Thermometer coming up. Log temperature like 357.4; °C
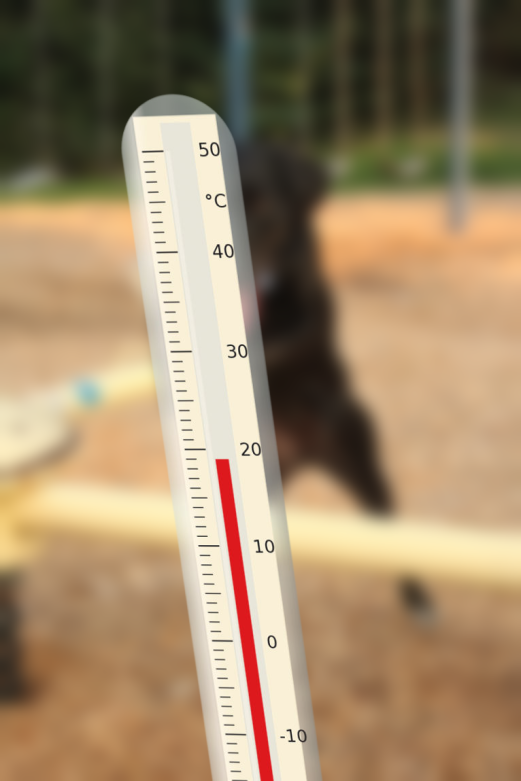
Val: 19; °C
